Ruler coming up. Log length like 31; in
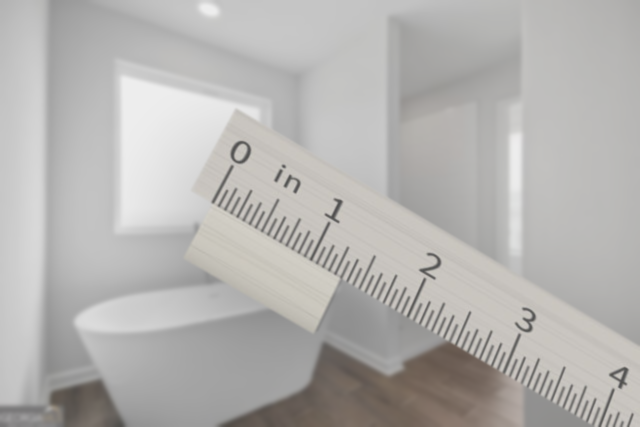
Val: 1.3125; in
